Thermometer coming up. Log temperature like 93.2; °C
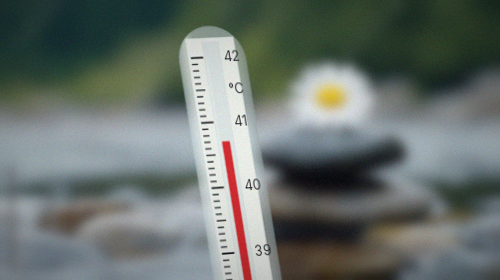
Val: 40.7; °C
